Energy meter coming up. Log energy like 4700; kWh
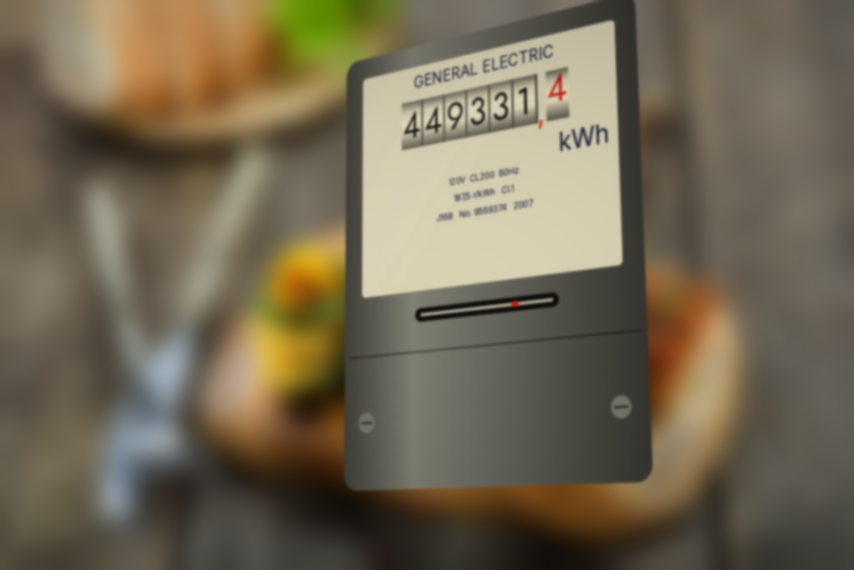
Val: 449331.4; kWh
